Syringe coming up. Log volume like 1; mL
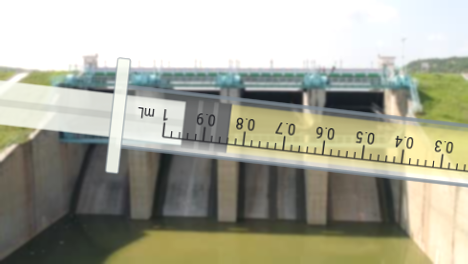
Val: 0.84; mL
